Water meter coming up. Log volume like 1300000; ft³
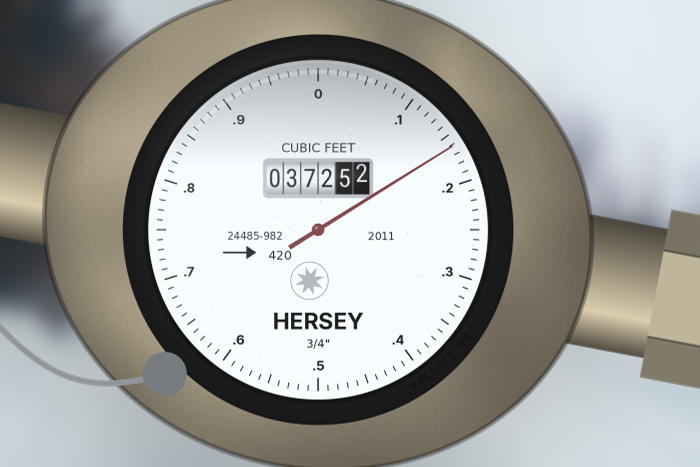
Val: 37252.16; ft³
